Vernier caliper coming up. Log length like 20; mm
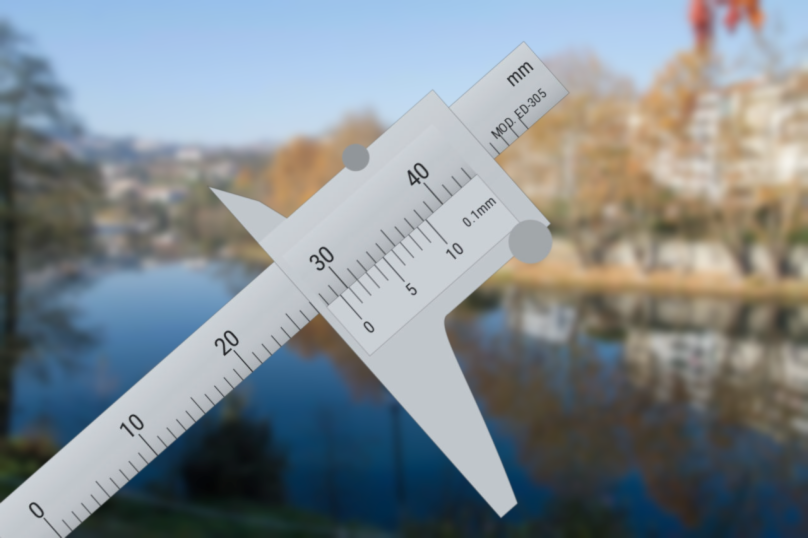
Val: 29.2; mm
